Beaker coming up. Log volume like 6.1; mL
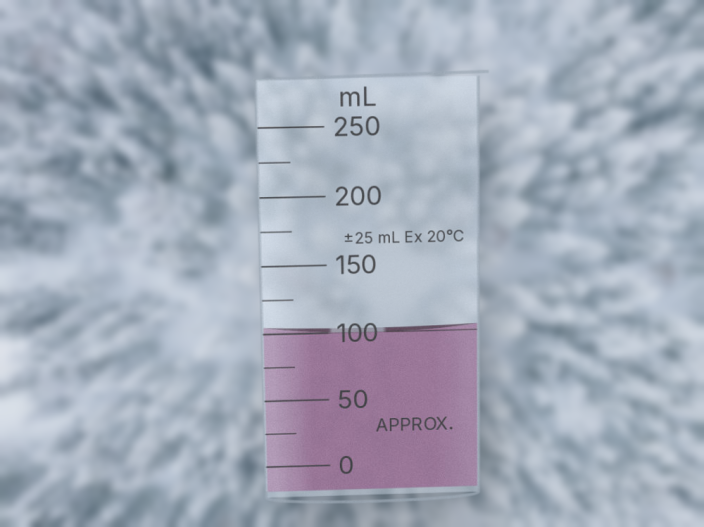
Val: 100; mL
